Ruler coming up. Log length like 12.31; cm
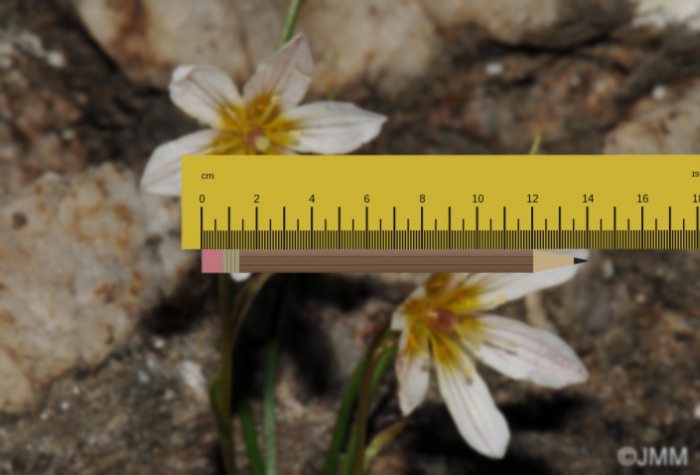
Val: 14; cm
